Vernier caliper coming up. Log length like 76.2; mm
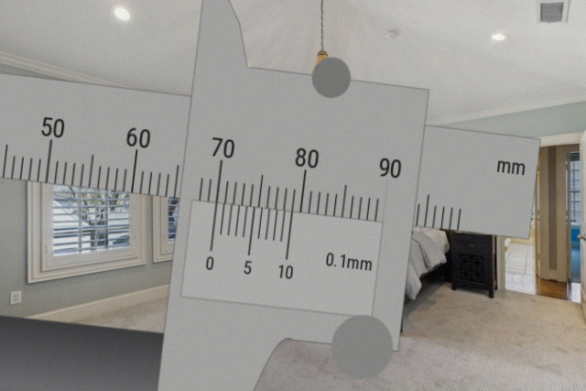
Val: 70.0; mm
